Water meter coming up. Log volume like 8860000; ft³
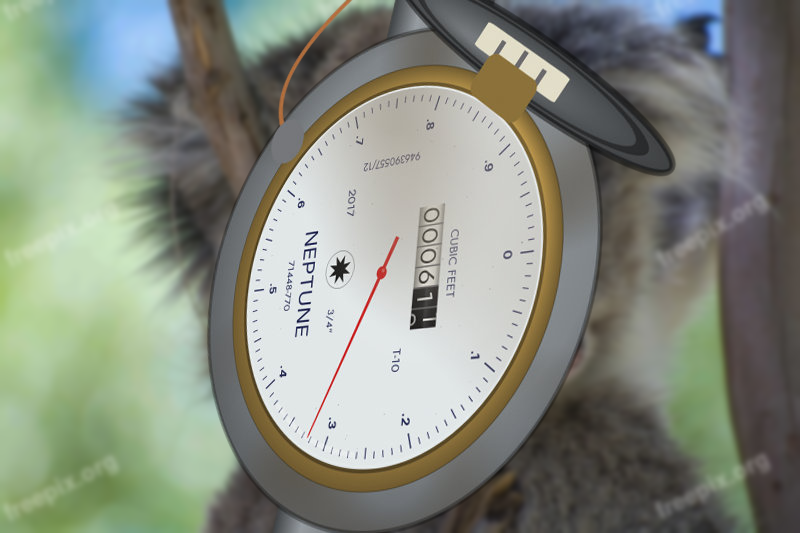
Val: 611.32; ft³
